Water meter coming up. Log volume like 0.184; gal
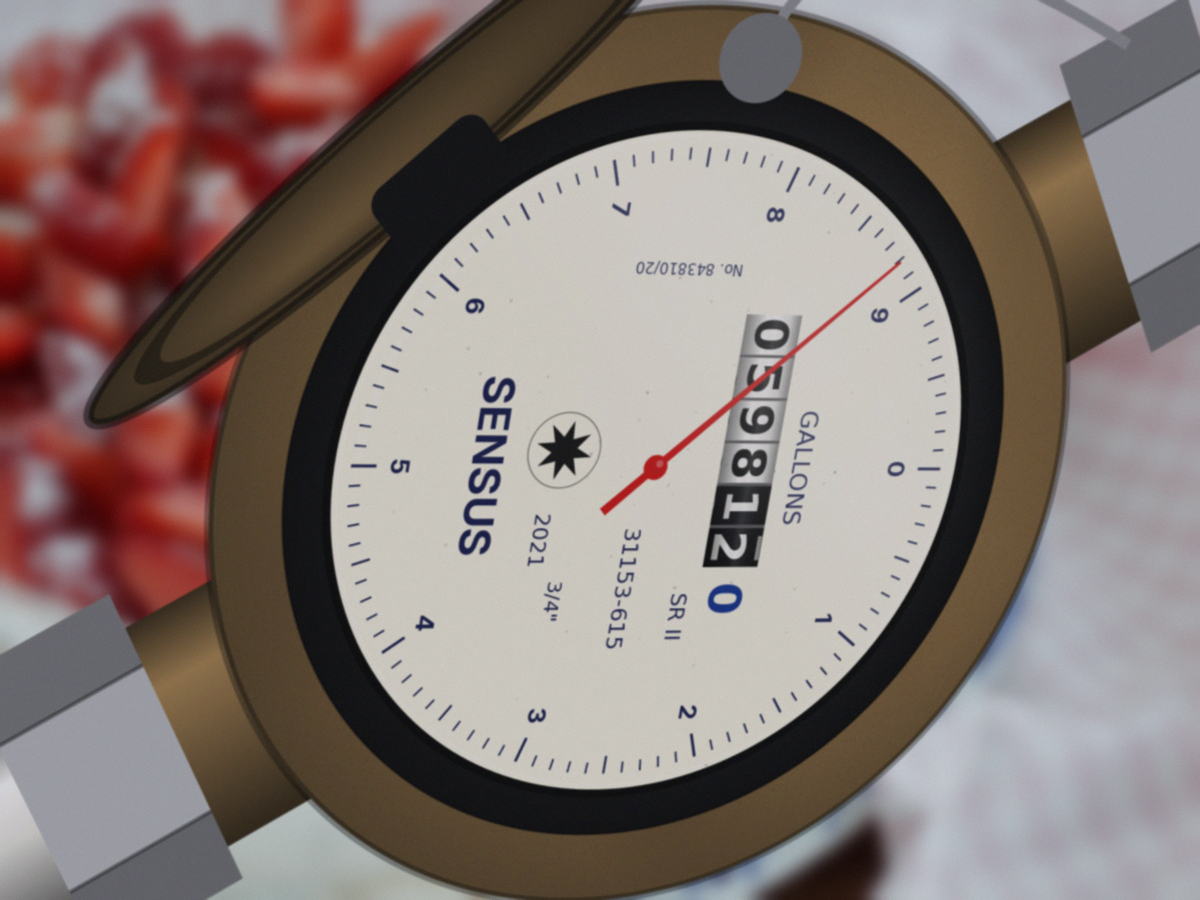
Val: 598118.8; gal
